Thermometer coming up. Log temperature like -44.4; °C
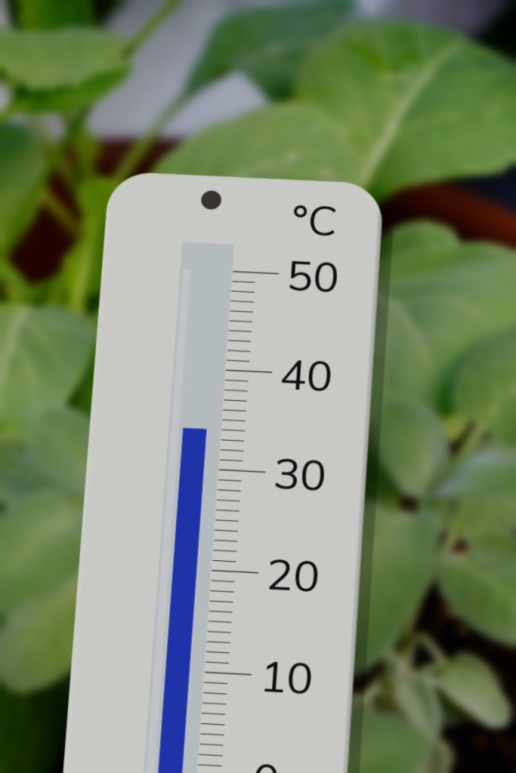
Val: 34; °C
